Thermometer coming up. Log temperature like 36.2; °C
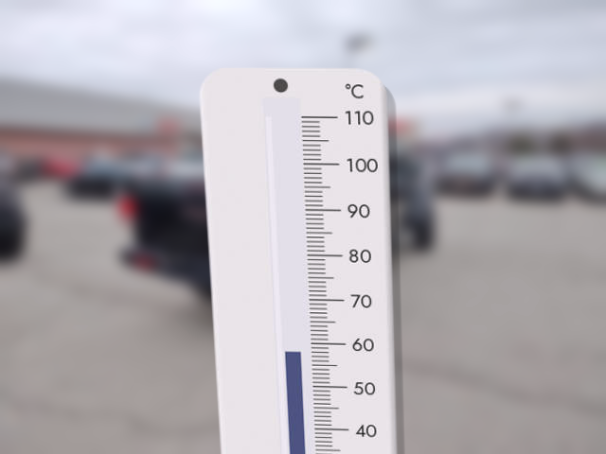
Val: 58; °C
